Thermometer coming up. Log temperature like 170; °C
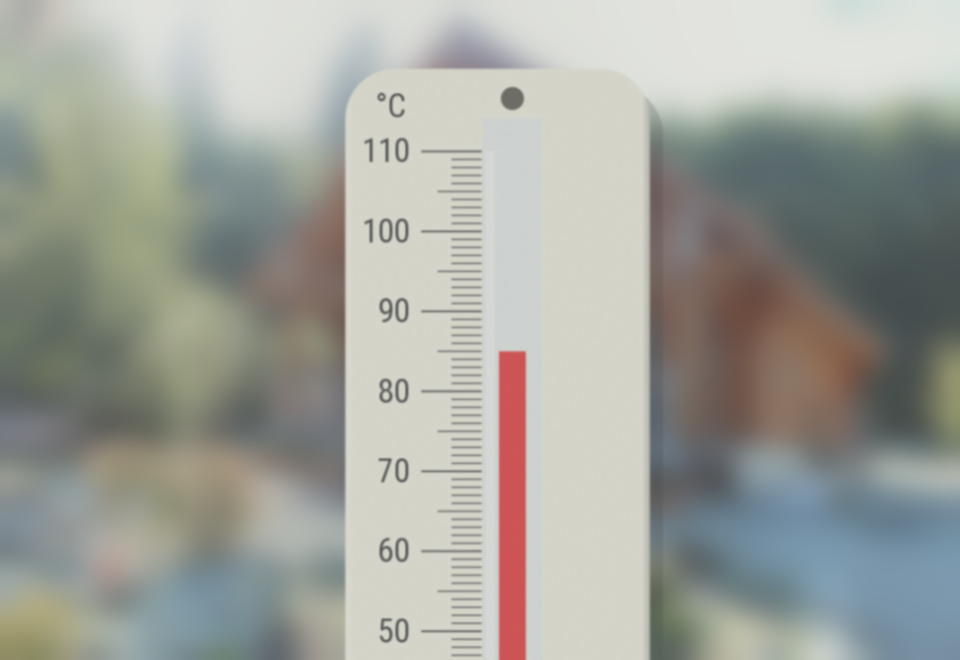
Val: 85; °C
